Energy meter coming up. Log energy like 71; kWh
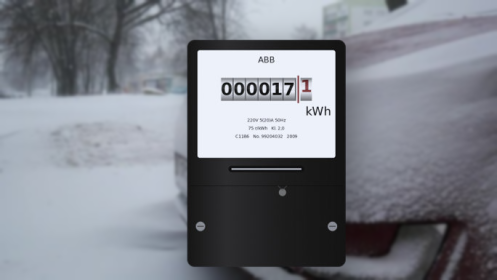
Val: 17.1; kWh
